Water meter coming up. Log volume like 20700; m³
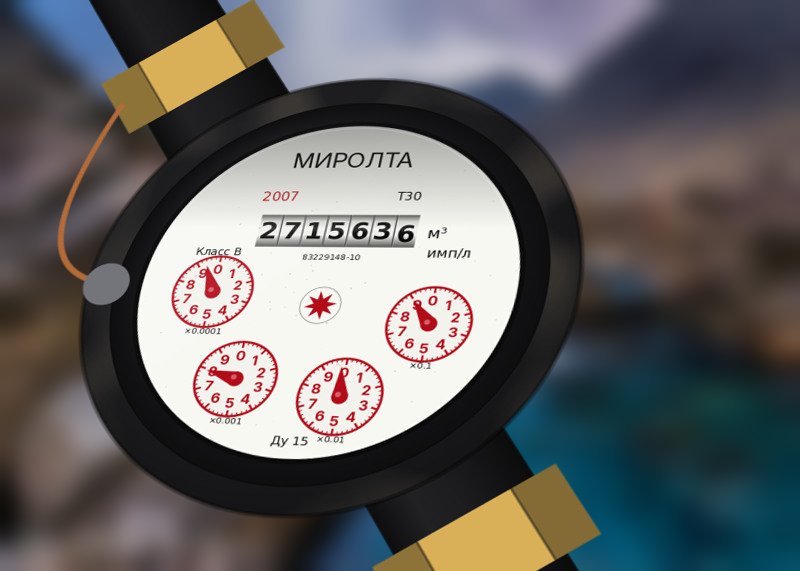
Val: 2715635.8979; m³
